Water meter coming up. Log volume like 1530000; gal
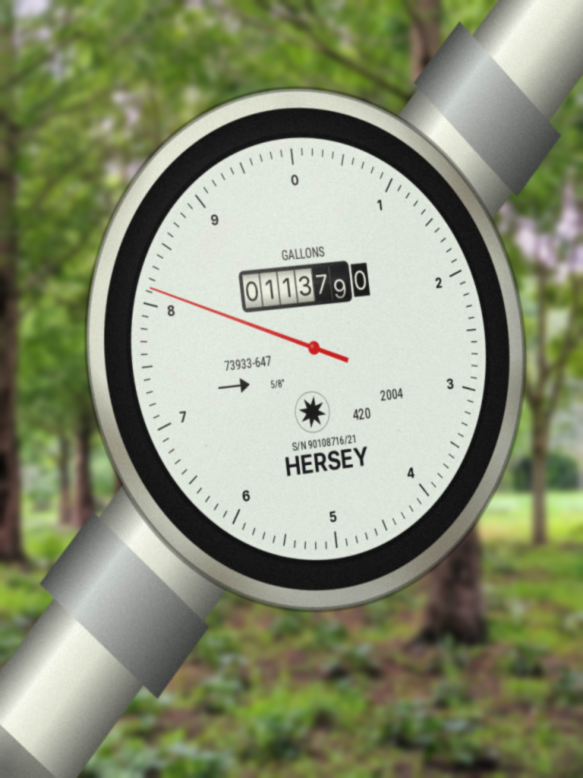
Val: 113788.1; gal
